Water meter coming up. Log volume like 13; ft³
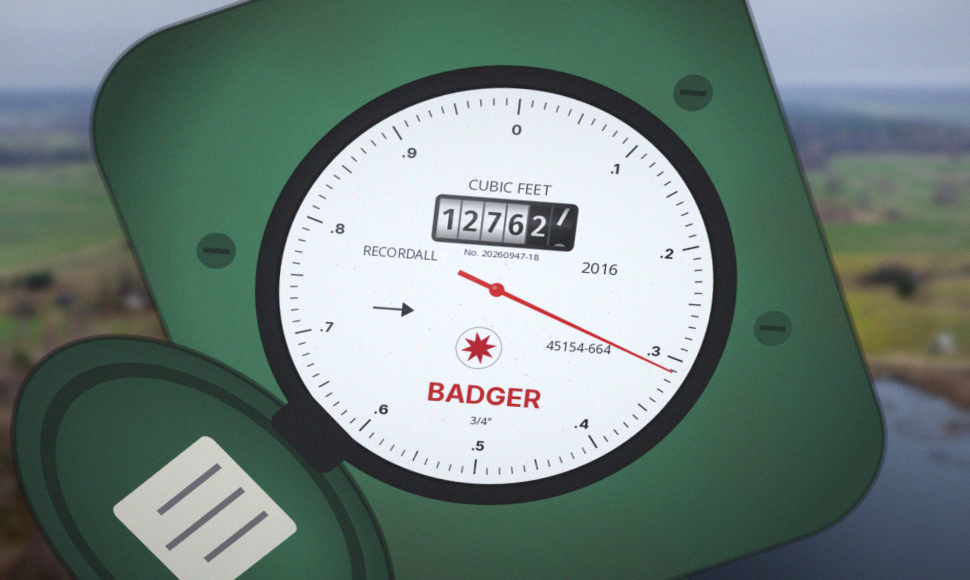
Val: 127627.31; ft³
